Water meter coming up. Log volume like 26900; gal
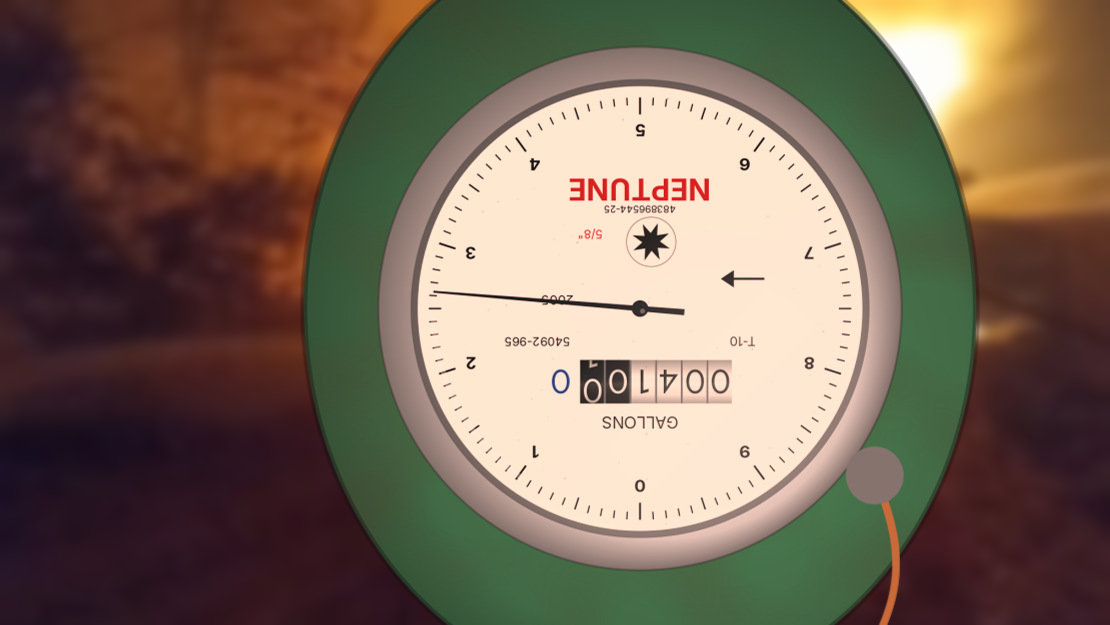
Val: 41002.6; gal
